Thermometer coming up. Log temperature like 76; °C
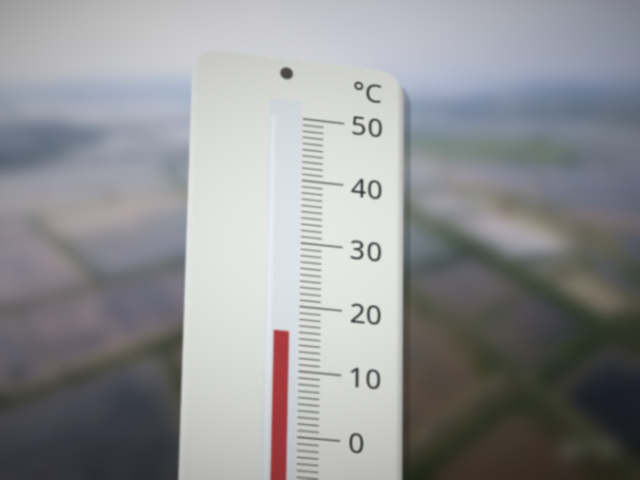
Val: 16; °C
